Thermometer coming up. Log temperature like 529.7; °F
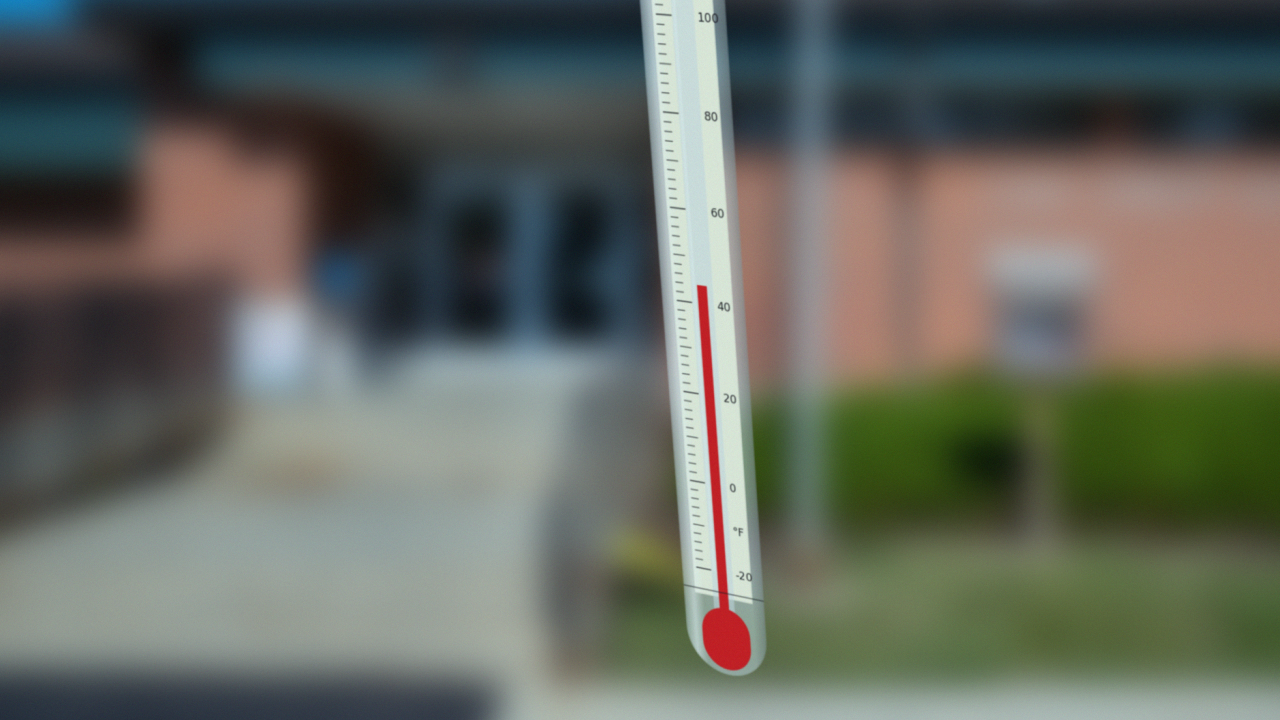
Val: 44; °F
